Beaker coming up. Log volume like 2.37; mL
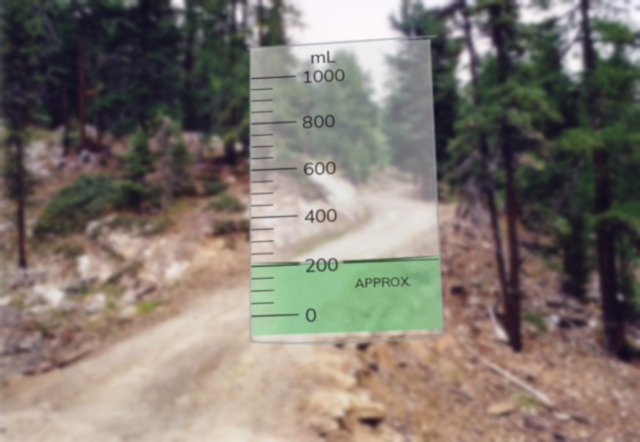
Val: 200; mL
